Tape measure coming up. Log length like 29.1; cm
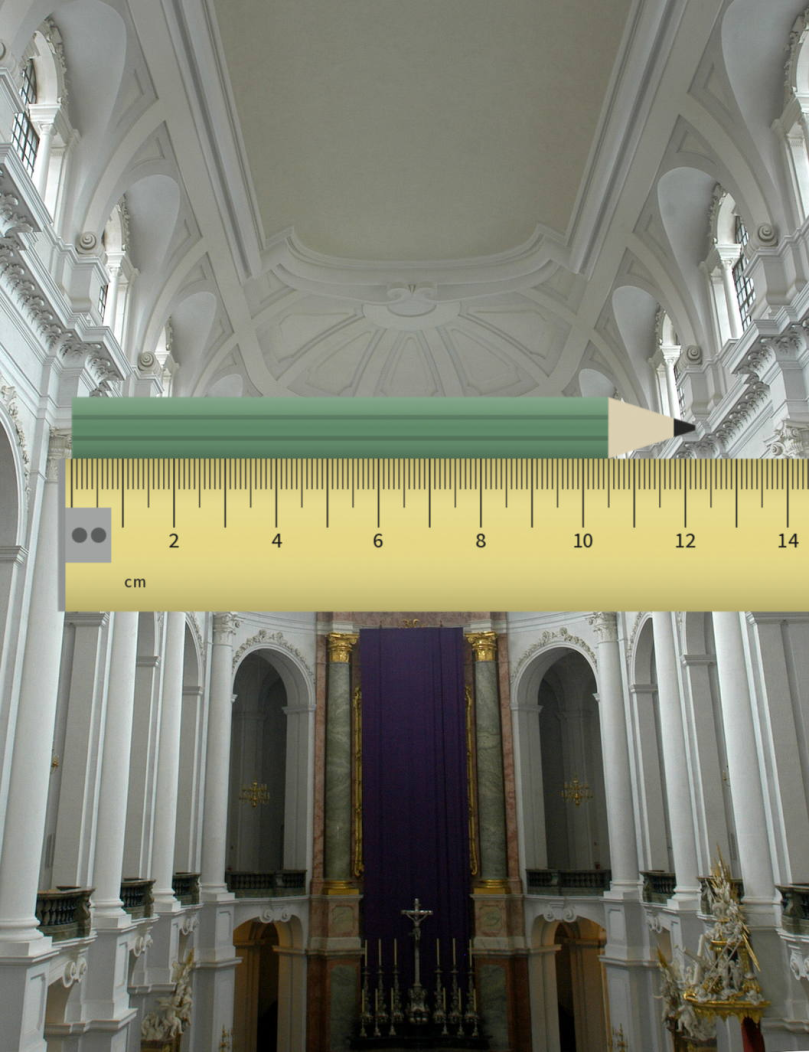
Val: 12.2; cm
